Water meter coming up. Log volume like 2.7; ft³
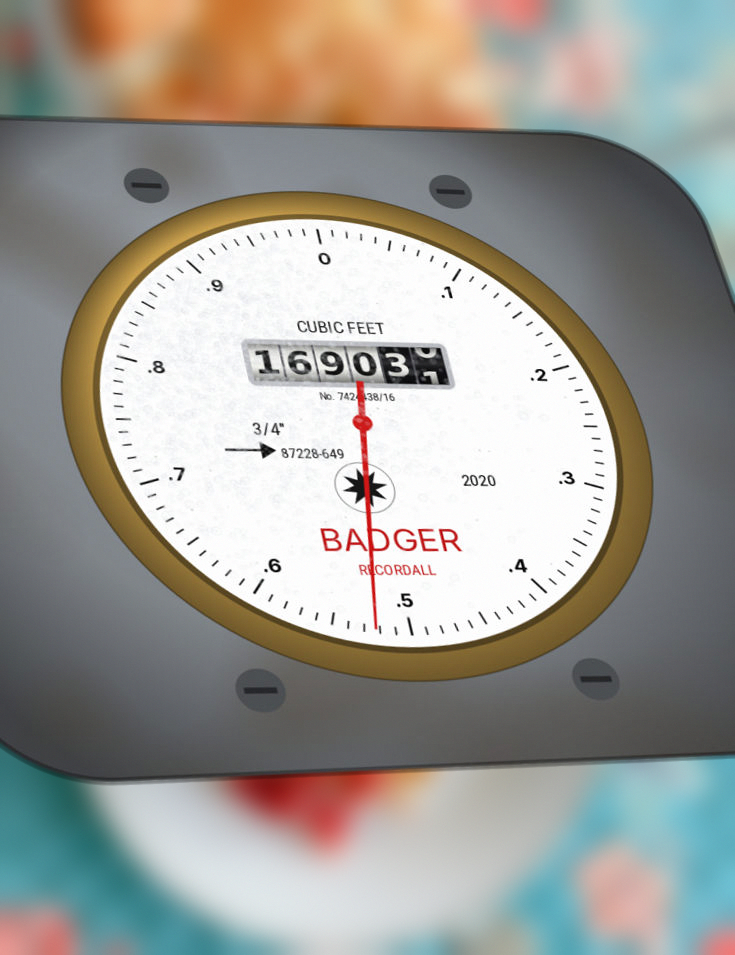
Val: 169030.52; ft³
